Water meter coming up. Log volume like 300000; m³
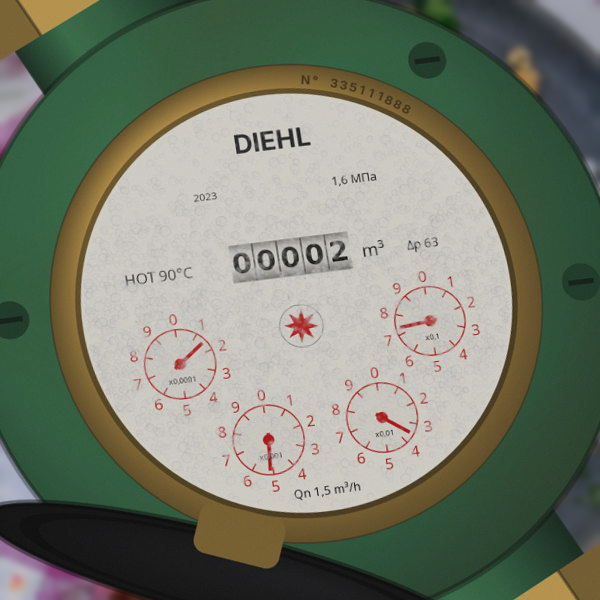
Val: 2.7351; m³
